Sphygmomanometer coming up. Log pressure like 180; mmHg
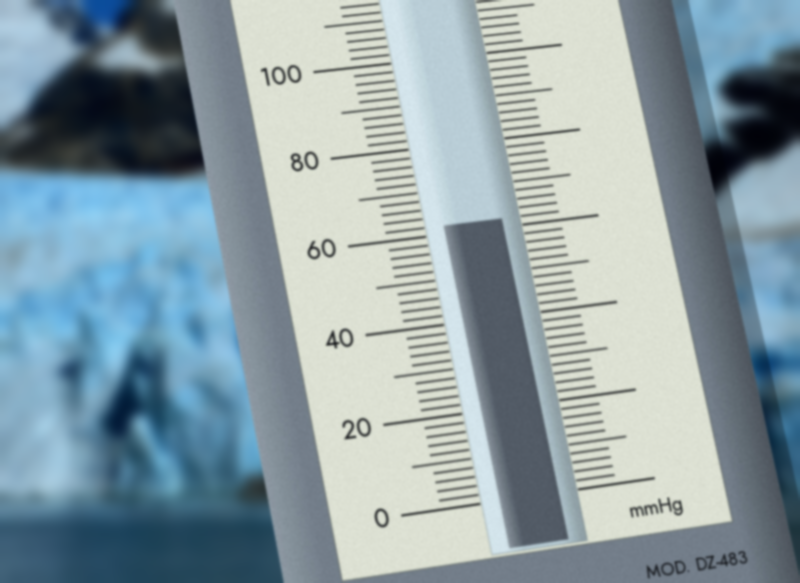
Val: 62; mmHg
